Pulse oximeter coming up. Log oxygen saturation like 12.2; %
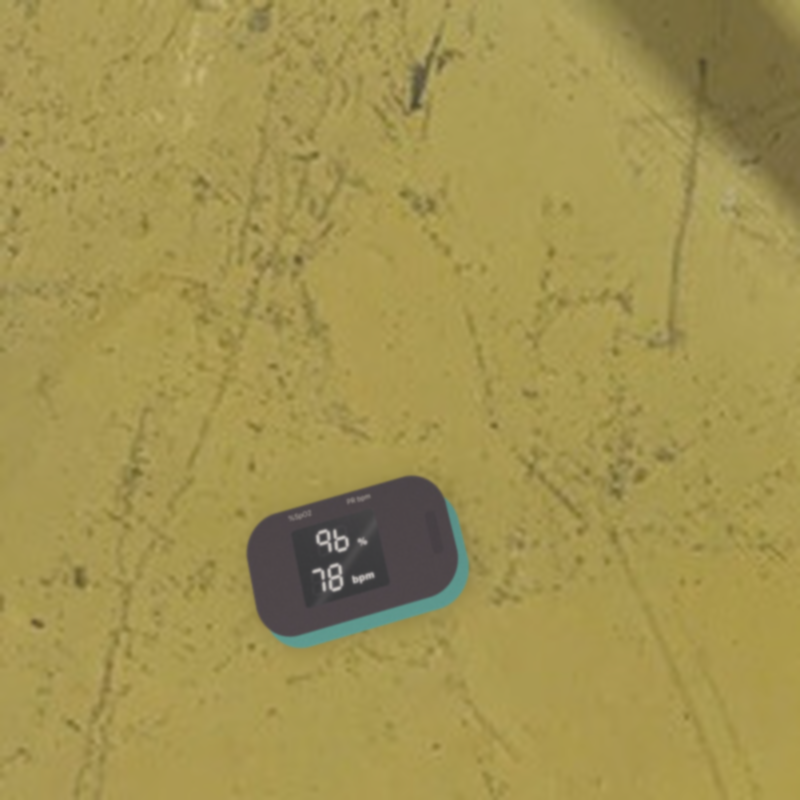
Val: 96; %
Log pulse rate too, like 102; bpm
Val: 78; bpm
